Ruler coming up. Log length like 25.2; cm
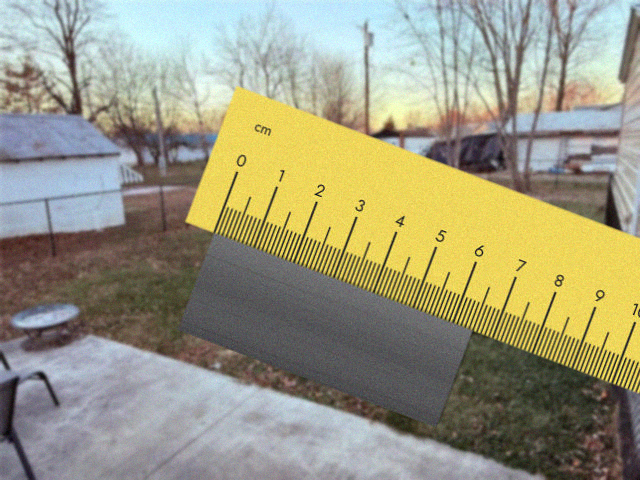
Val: 6.5; cm
